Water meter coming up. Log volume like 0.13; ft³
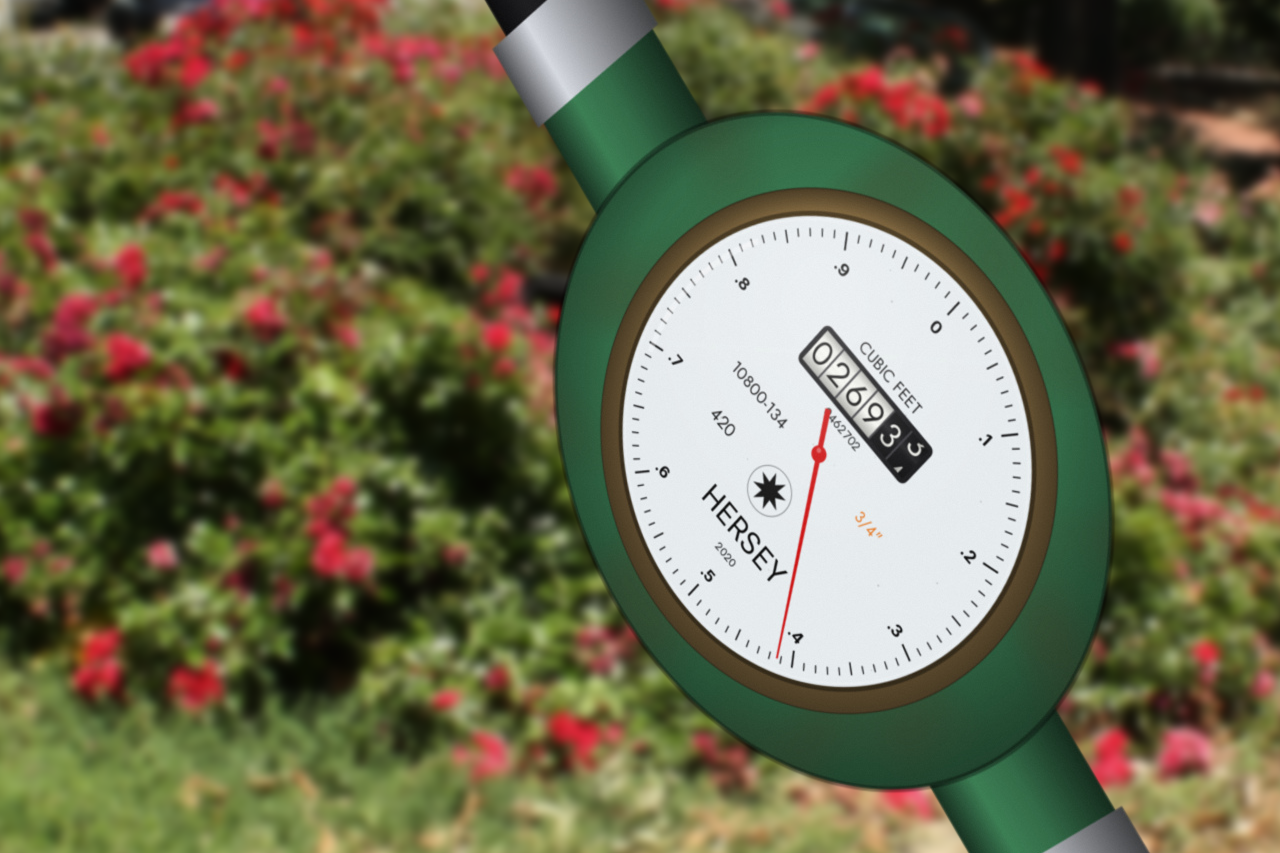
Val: 26933.41; ft³
